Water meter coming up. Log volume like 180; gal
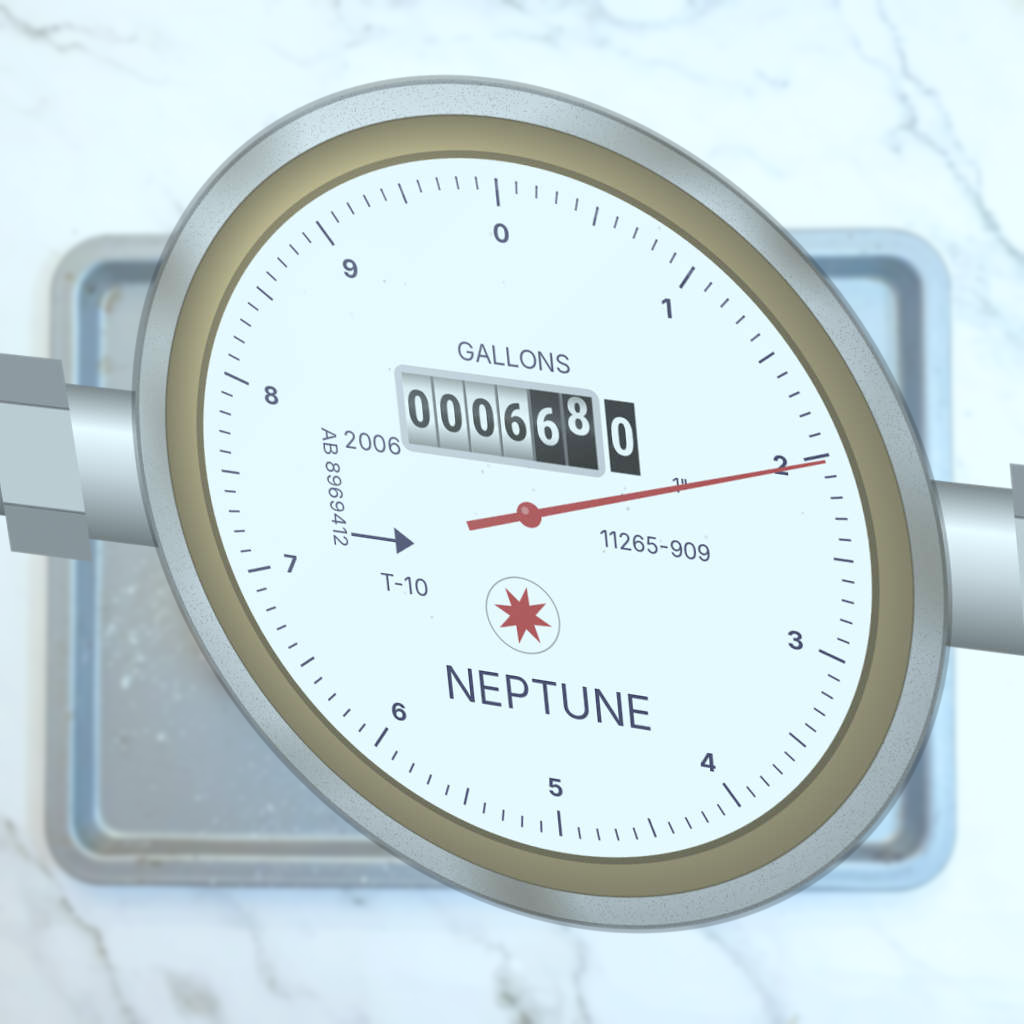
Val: 6682.0; gal
